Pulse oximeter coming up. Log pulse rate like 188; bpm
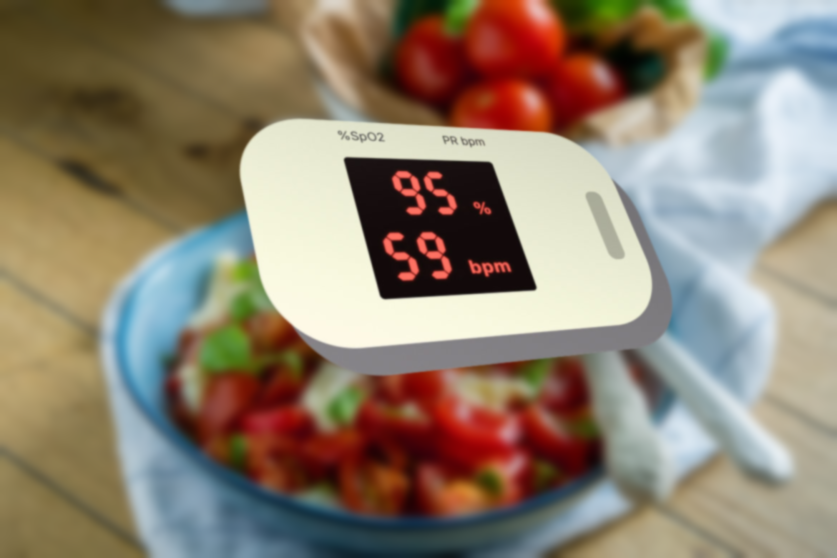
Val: 59; bpm
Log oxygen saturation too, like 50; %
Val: 95; %
